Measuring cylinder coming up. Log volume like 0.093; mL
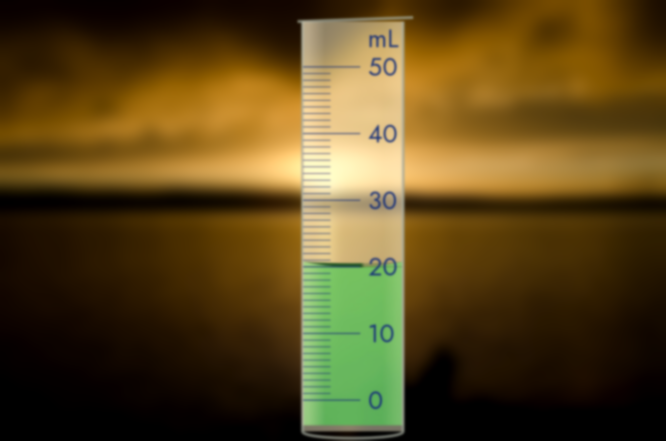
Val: 20; mL
